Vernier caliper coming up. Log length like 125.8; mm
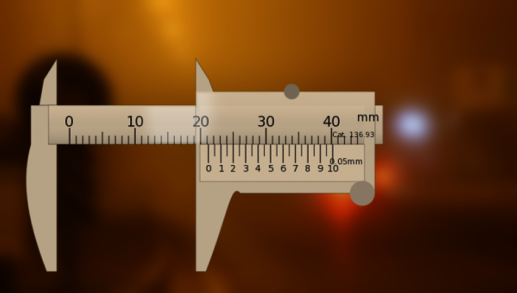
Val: 21.2; mm
